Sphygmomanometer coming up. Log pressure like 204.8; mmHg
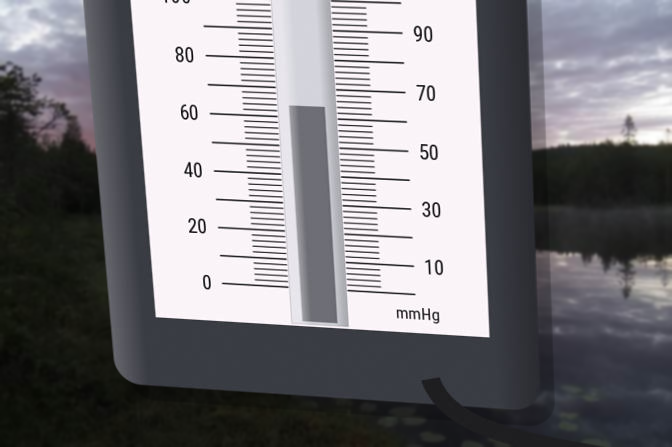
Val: 64; mmHg
